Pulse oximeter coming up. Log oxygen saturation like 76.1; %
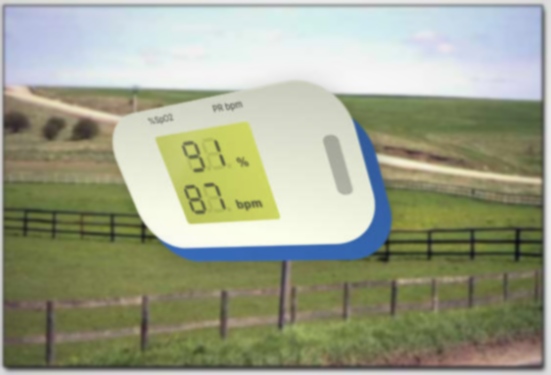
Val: 91; %
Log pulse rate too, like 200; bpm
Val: 87; bpm
